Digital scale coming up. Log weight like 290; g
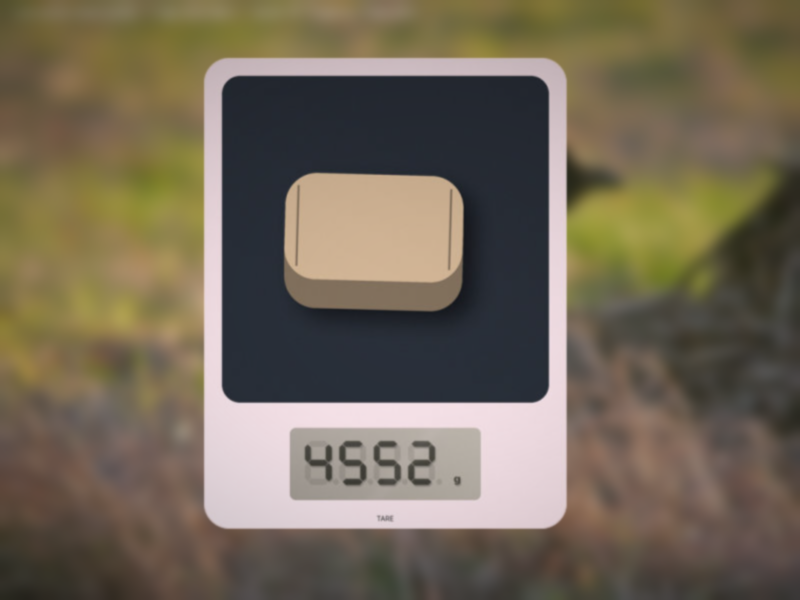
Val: 4552; g
